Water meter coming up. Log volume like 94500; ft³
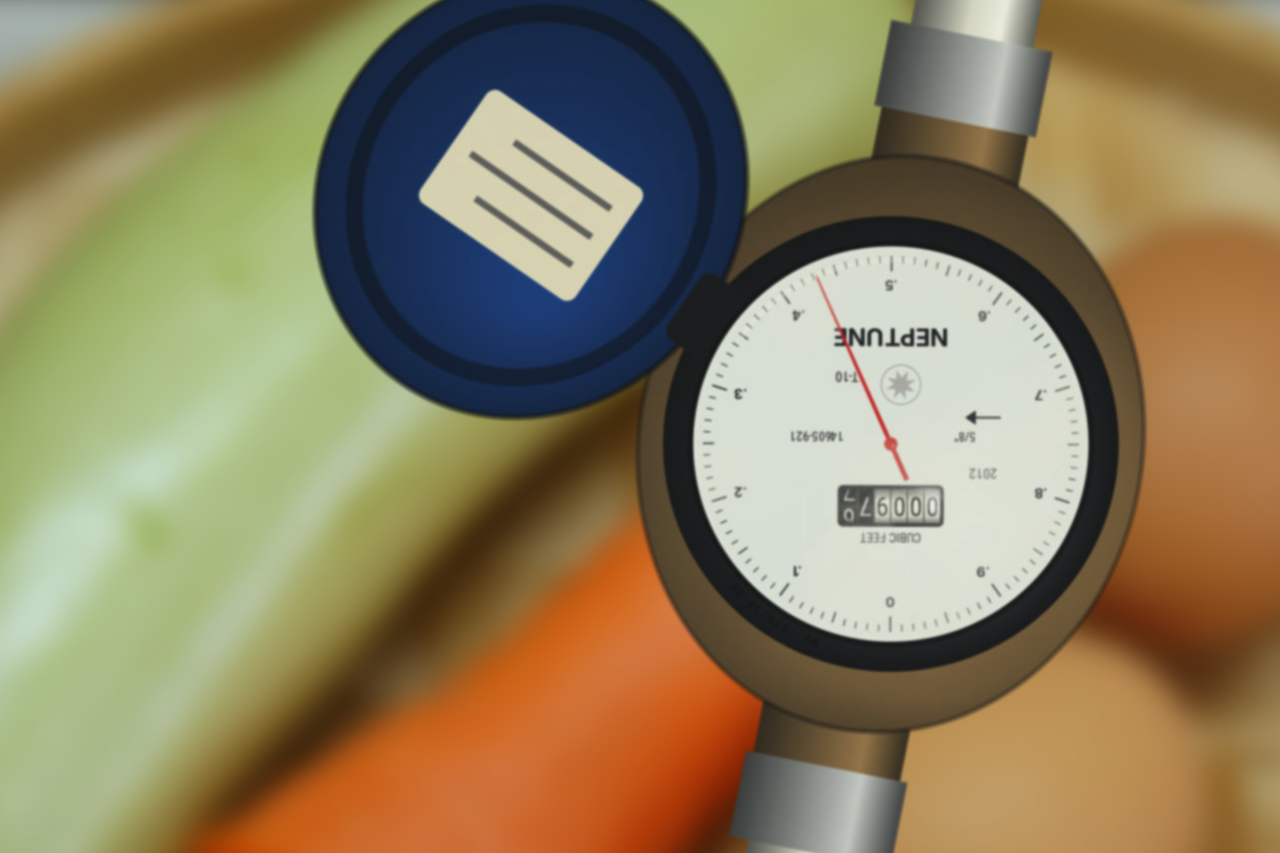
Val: 976.43; ft³
